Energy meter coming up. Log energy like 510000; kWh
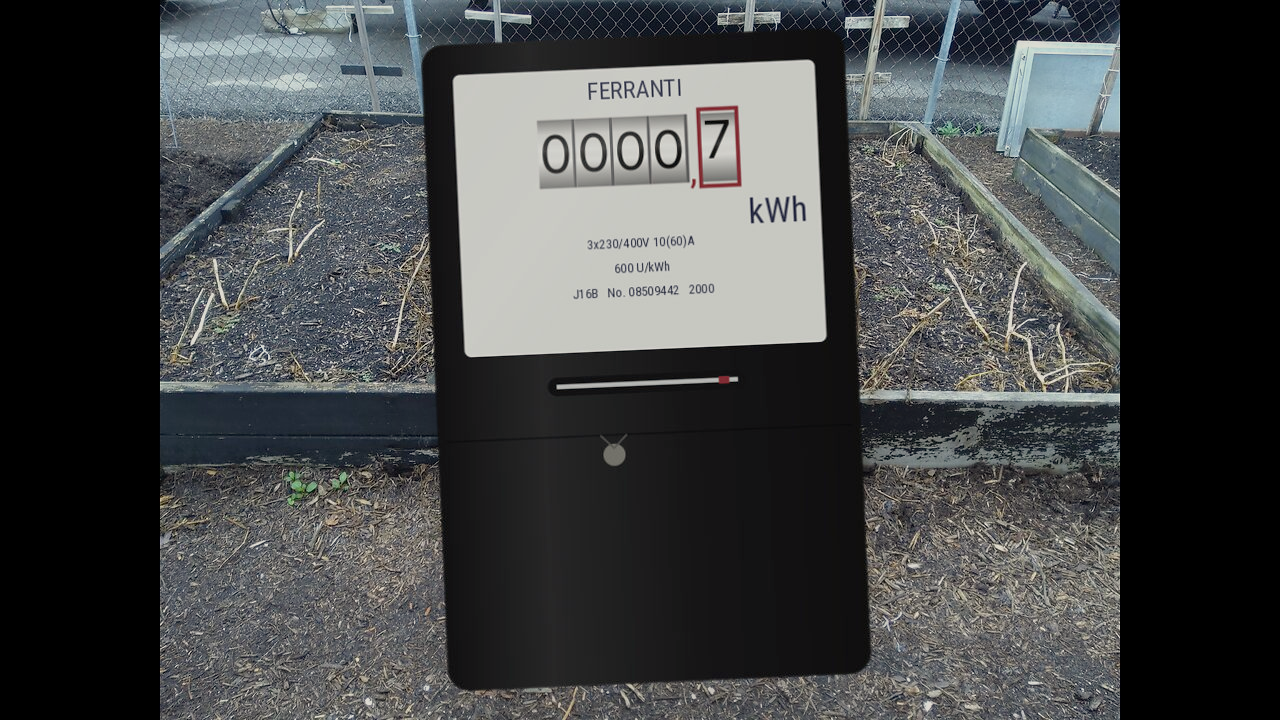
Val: 0.7; kWh
